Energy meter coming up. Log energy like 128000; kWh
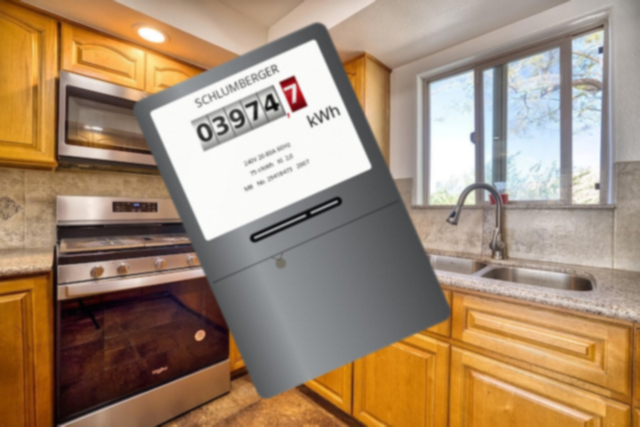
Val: 3974.7; kWh
